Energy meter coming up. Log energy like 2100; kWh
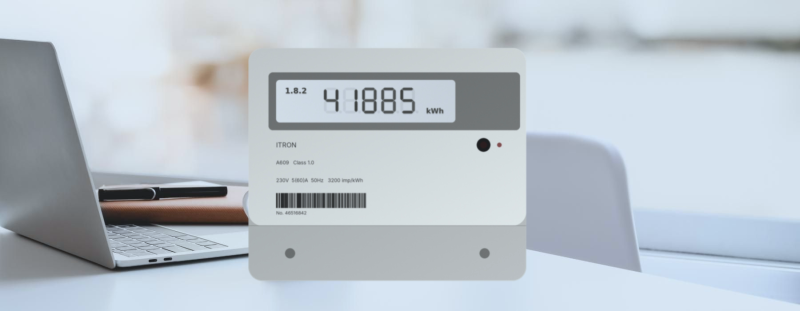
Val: 41885; kWh
